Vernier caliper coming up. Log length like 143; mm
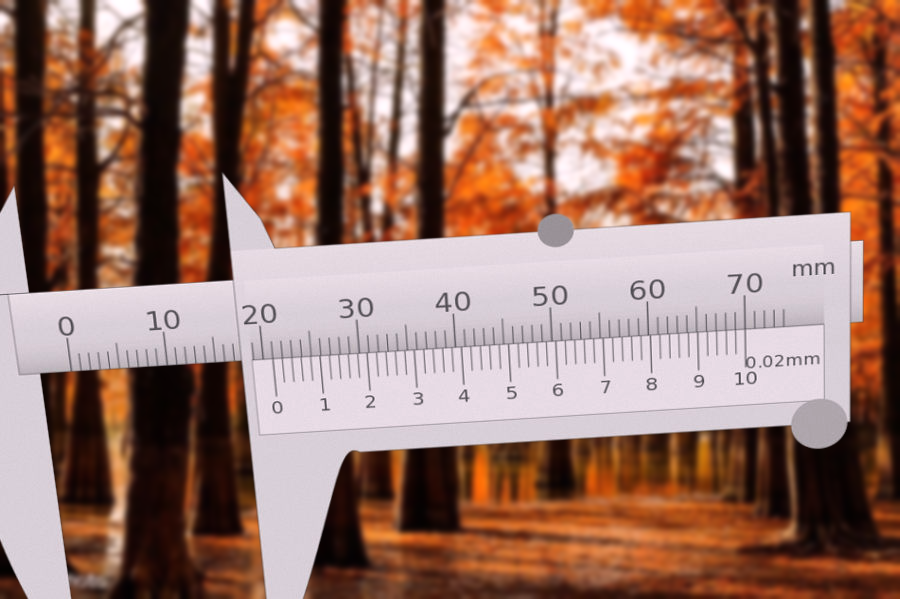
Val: 21.0; mm
